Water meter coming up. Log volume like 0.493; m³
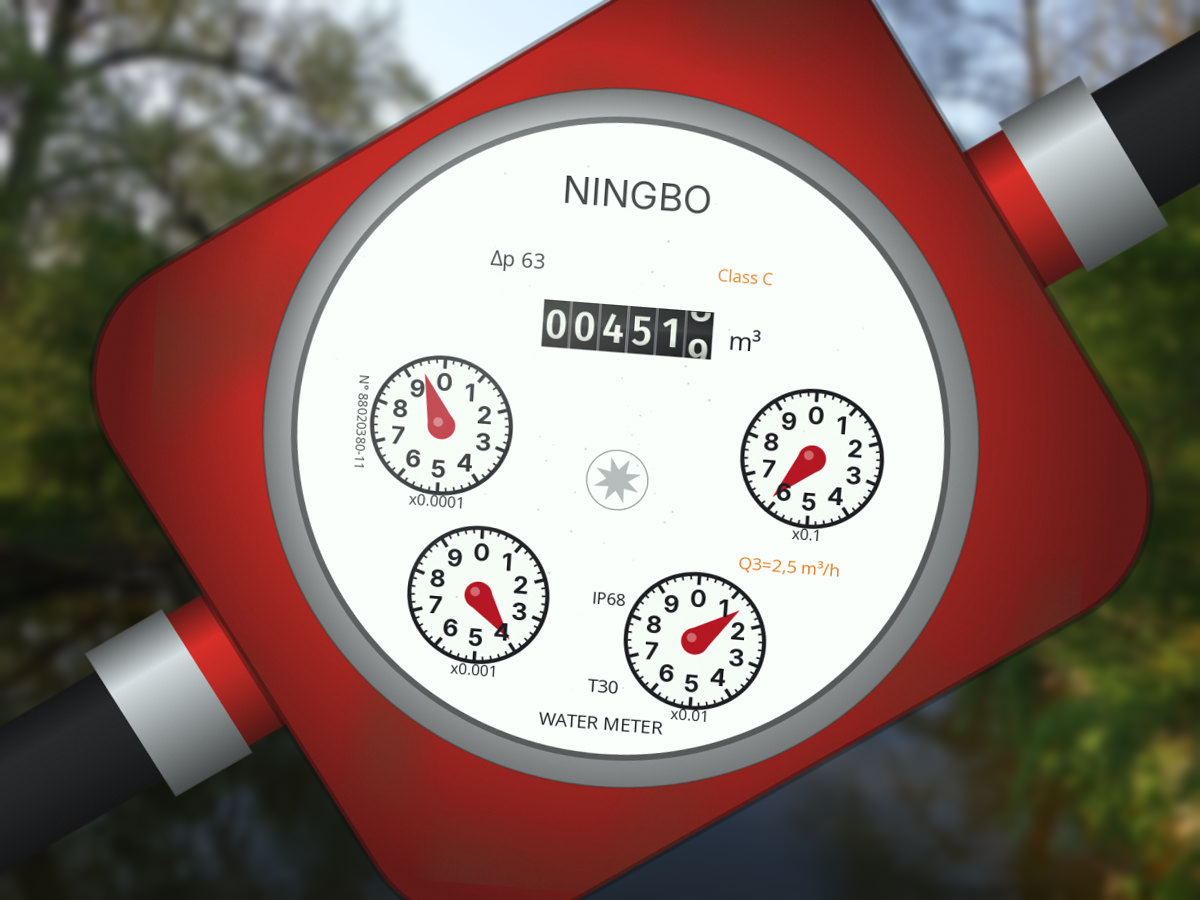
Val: 4518.6139; m³
